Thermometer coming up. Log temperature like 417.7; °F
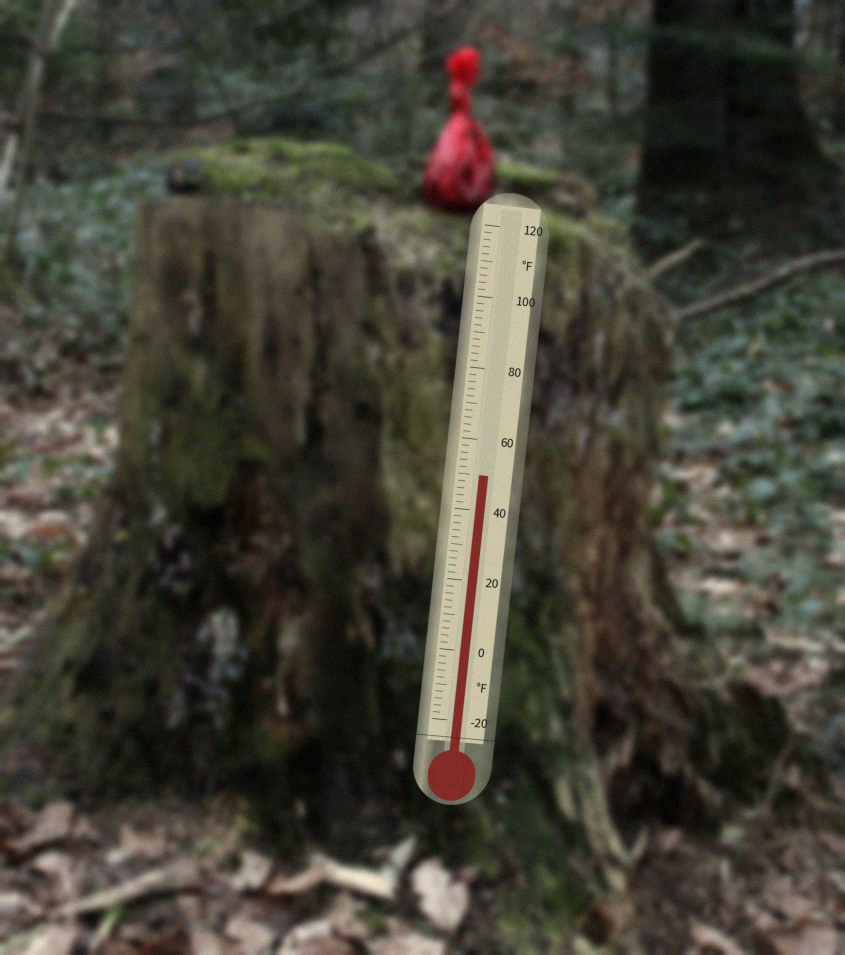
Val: 50; °F
